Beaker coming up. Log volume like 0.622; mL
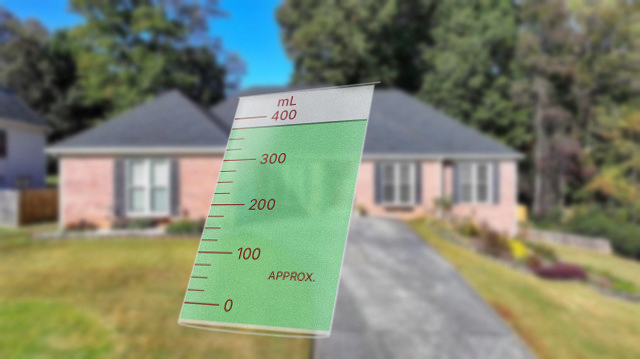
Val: 375; mL
